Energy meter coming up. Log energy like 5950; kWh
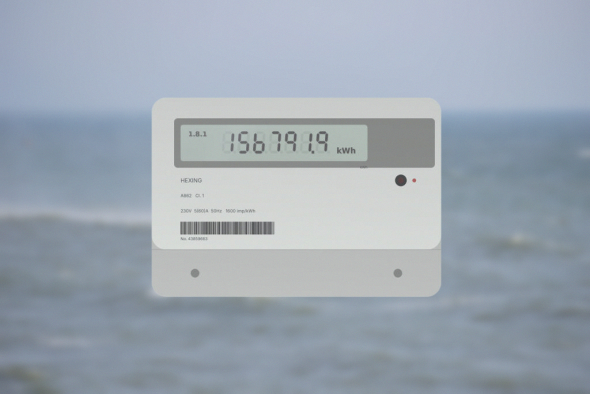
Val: 156791.9; kWh
